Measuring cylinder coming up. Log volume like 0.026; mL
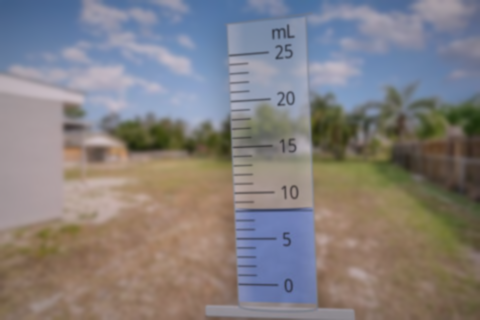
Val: 8; mL
